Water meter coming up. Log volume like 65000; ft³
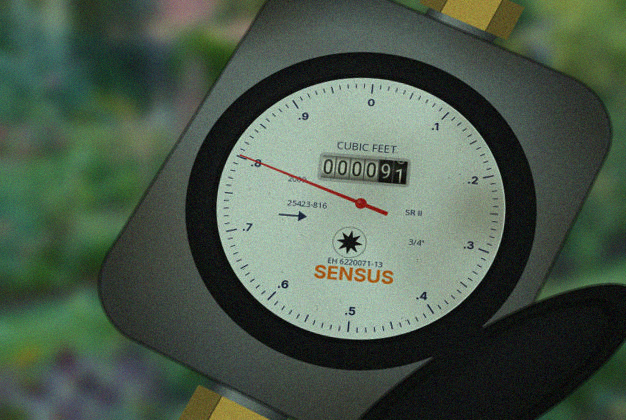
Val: 90.80; ft³
